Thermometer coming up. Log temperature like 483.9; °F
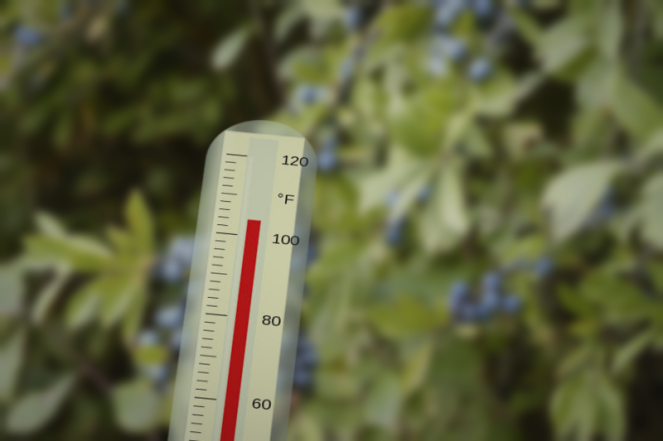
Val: 104; °F
